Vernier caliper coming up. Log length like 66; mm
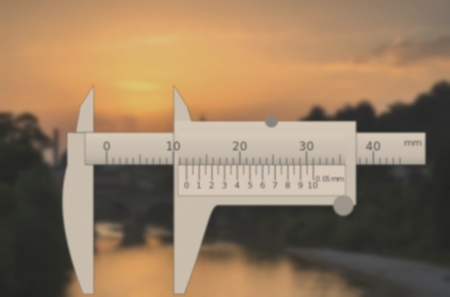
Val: 12.0; mm
